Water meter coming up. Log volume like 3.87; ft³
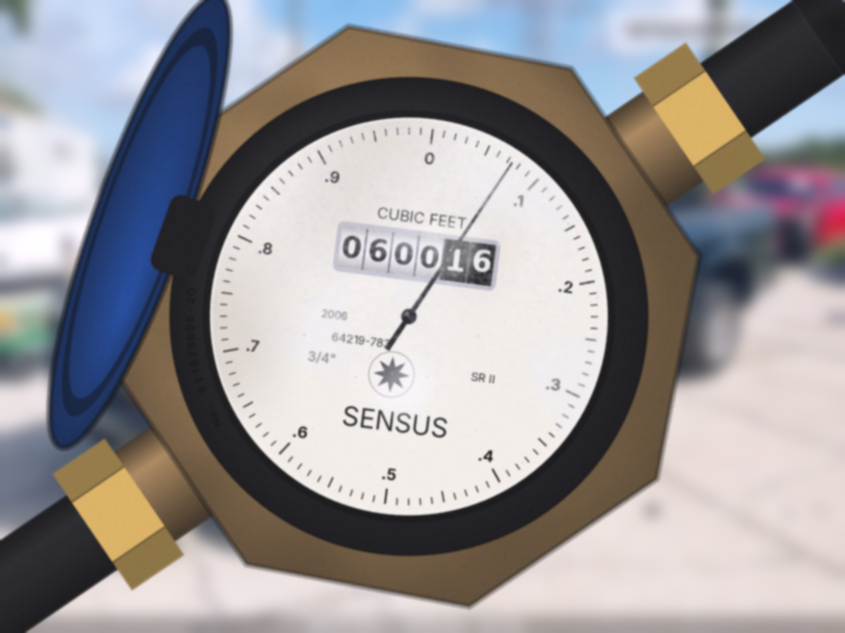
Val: 60016.07; ft³
